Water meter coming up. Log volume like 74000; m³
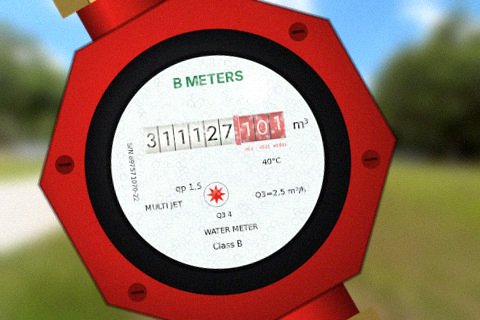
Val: 311127.101; m³
